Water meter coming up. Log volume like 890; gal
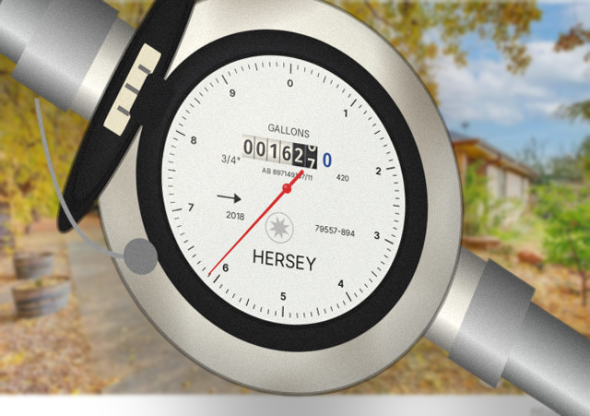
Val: 16266.1; gal
